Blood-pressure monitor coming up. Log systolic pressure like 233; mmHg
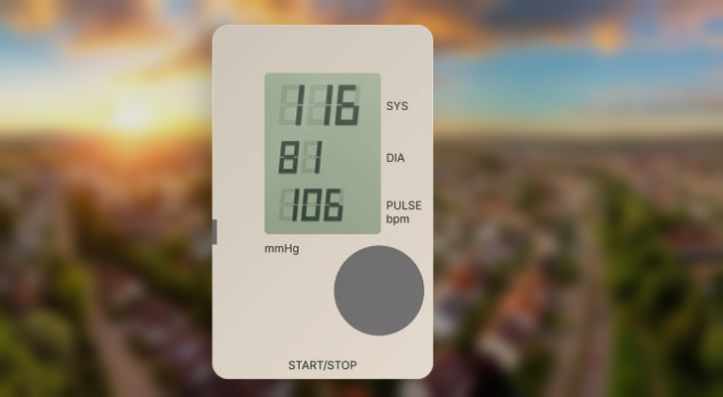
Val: 116; mmHg
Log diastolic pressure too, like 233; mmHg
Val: 81; mmHg
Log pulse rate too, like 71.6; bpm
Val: 106; bpm
